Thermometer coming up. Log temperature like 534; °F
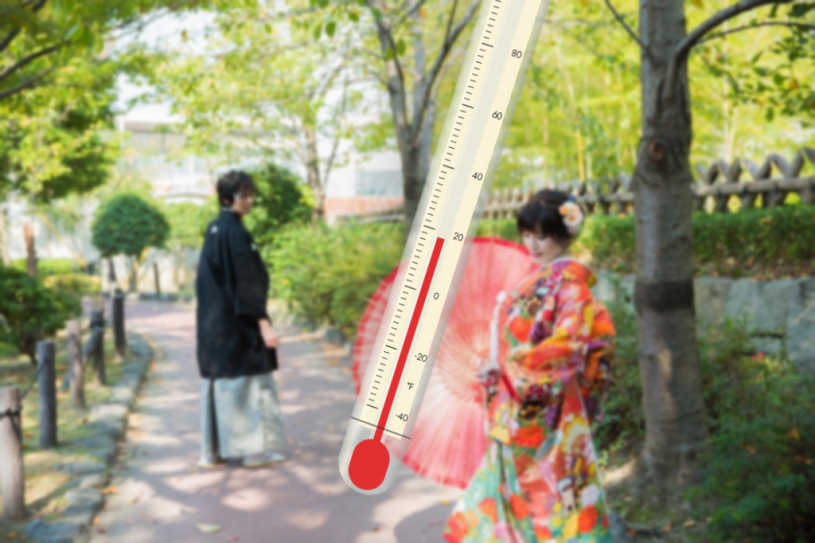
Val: 18; °F
